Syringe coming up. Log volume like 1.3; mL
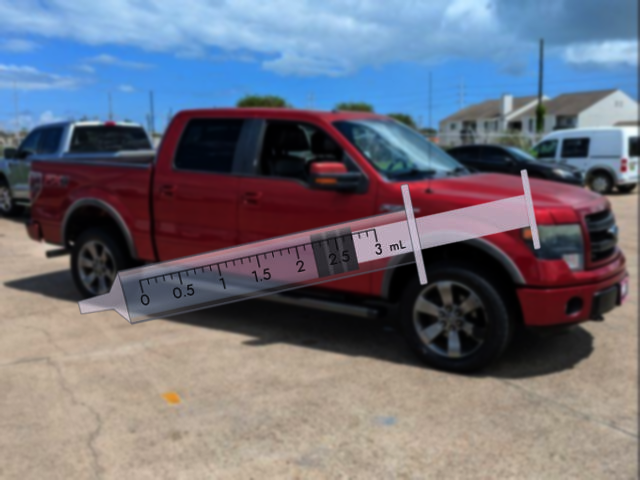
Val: 2.2; mL
